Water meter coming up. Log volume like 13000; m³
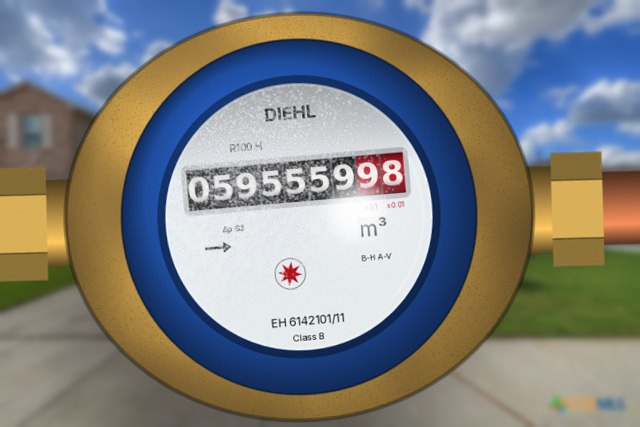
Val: 595559.98; m³
